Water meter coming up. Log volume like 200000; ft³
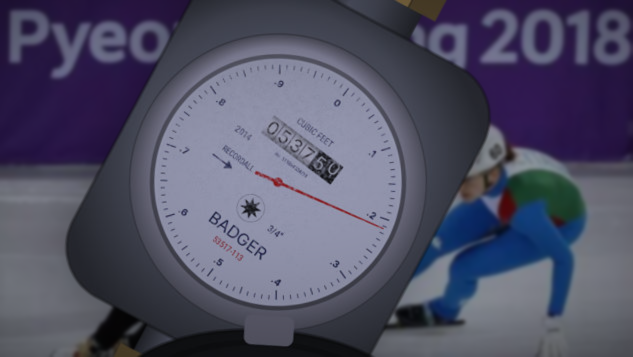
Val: 53750.21; ft³
